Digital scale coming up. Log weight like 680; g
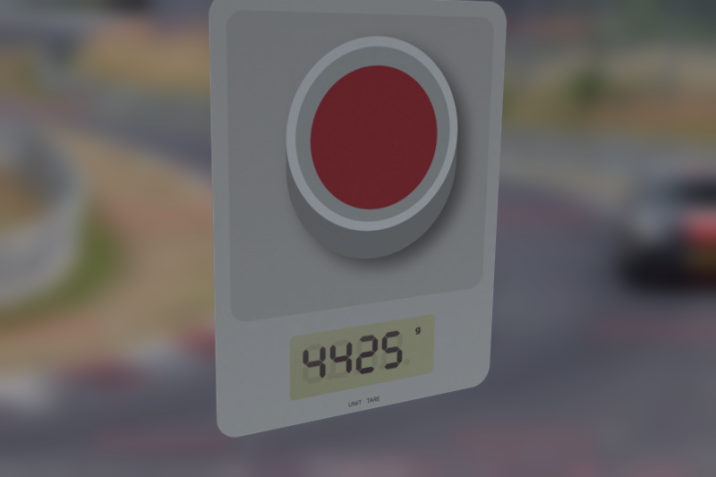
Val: 4425; g
